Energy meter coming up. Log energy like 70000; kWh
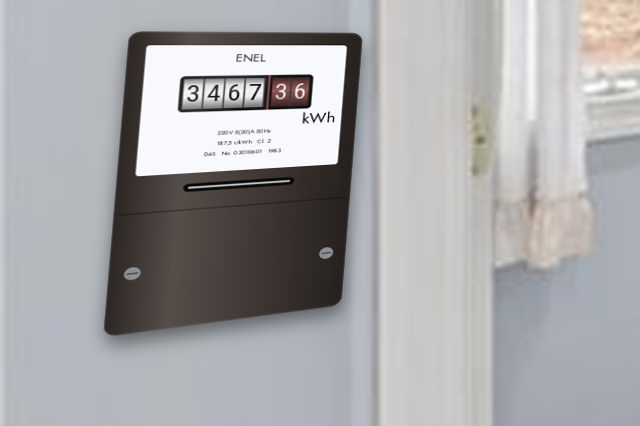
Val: 3467.36; kWh
